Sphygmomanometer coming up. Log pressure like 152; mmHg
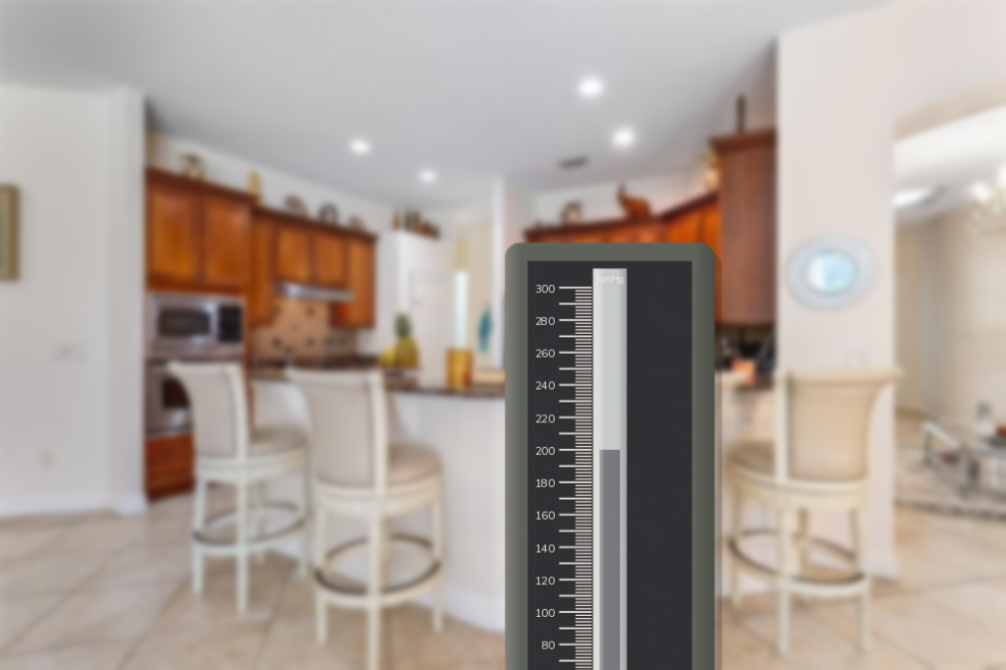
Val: 200; mmHg
